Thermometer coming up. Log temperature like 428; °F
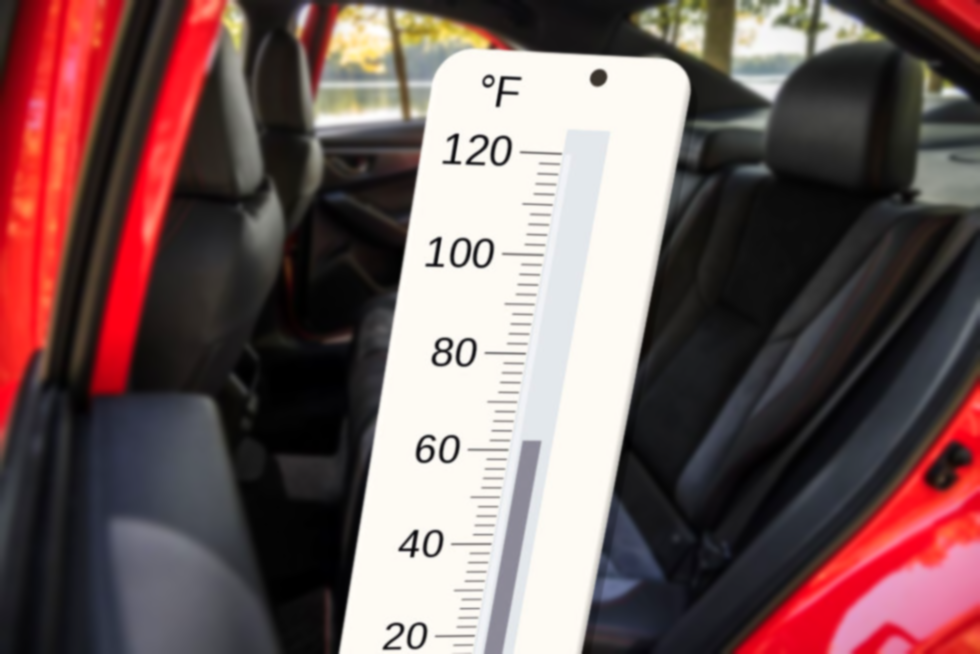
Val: 62; °F
